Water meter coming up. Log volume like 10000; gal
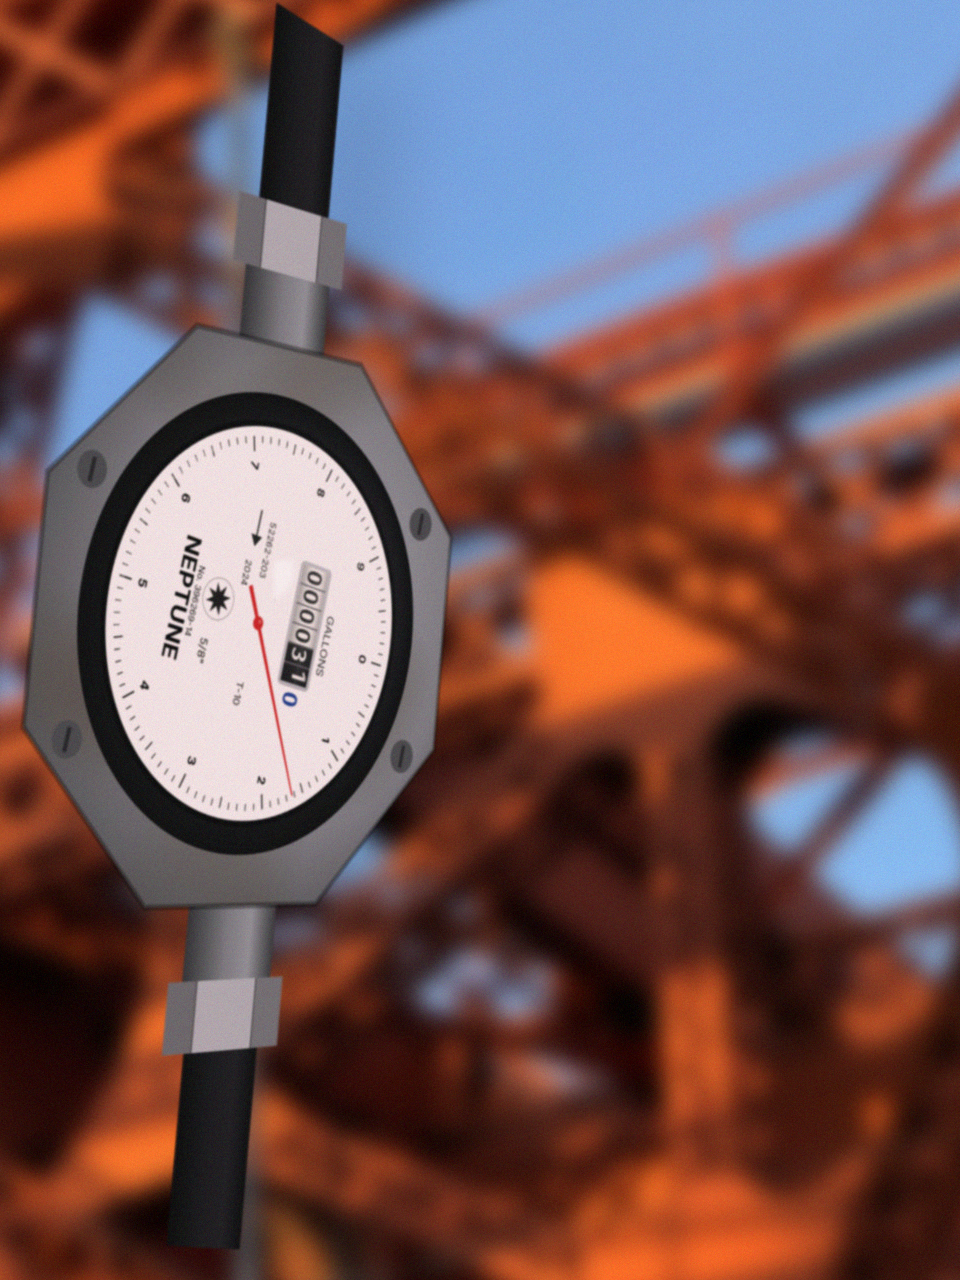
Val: 311.6; gal
